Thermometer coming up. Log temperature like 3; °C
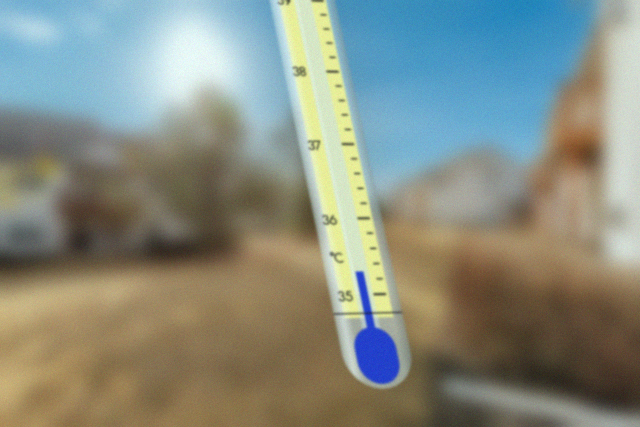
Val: 35.3; °C
